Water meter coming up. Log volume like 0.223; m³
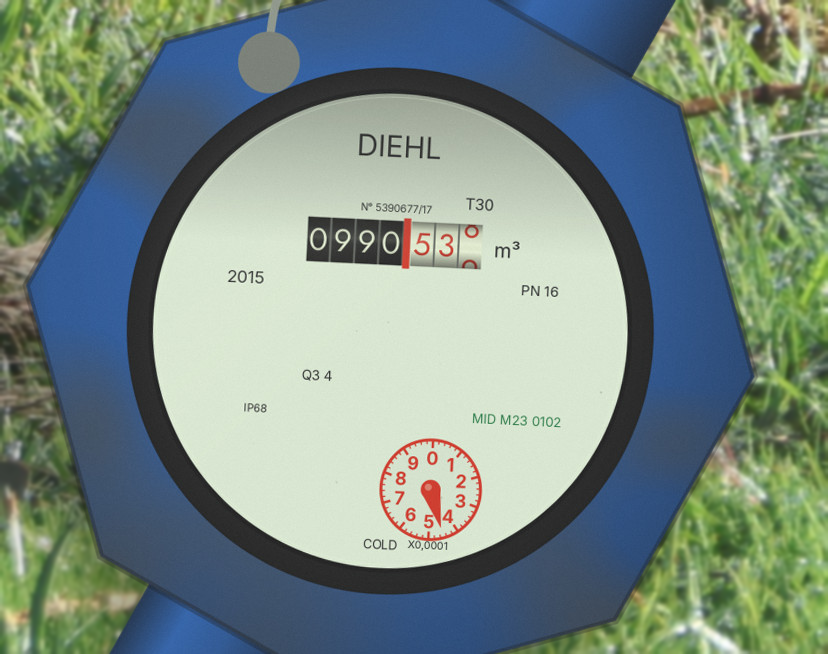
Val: 990.5384; m³
